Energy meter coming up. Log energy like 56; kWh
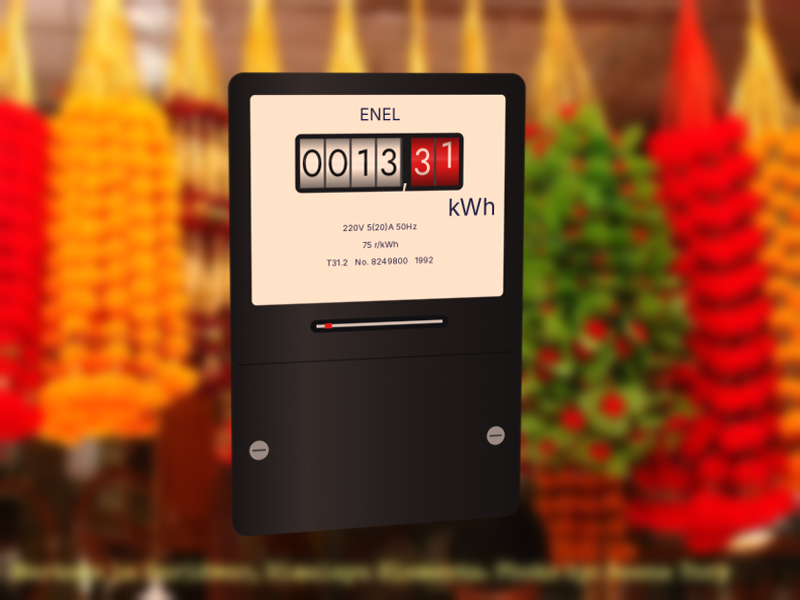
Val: 13.31; kWh
